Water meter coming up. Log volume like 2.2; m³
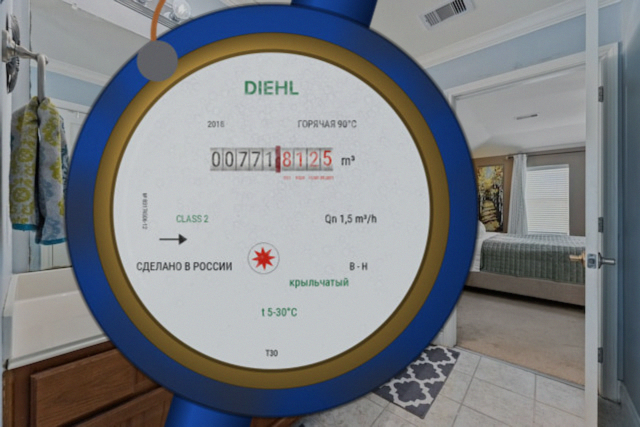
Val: 771.8125; m³
